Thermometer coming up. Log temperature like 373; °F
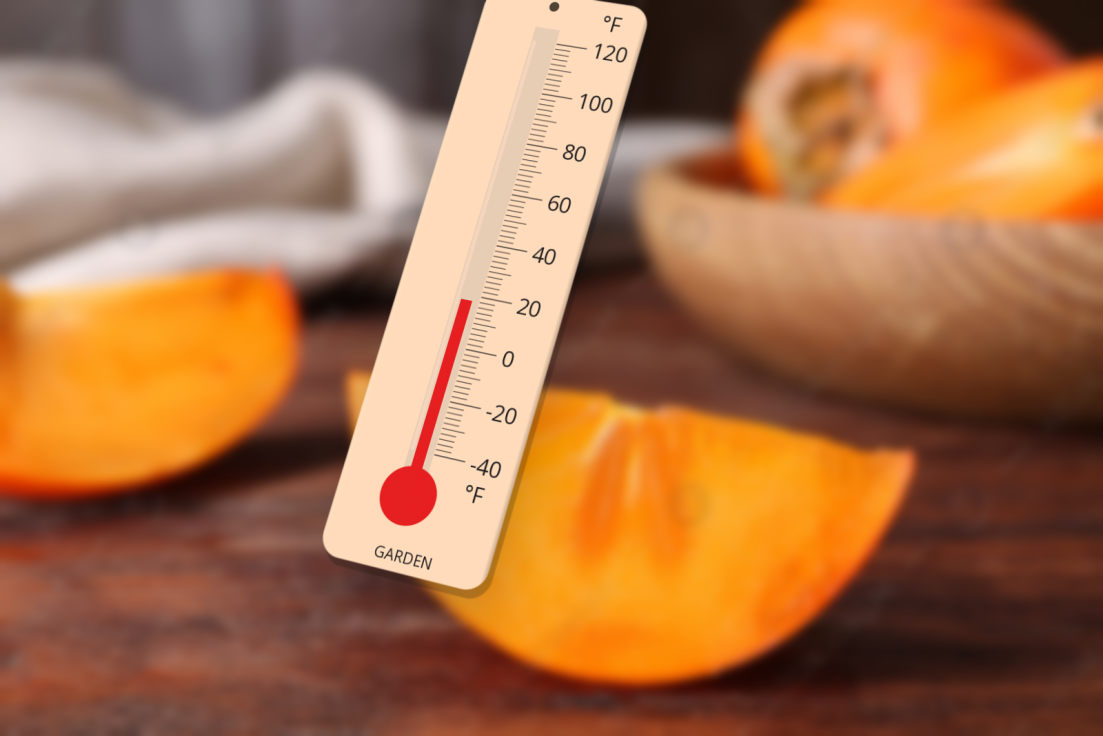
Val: 18; °F
